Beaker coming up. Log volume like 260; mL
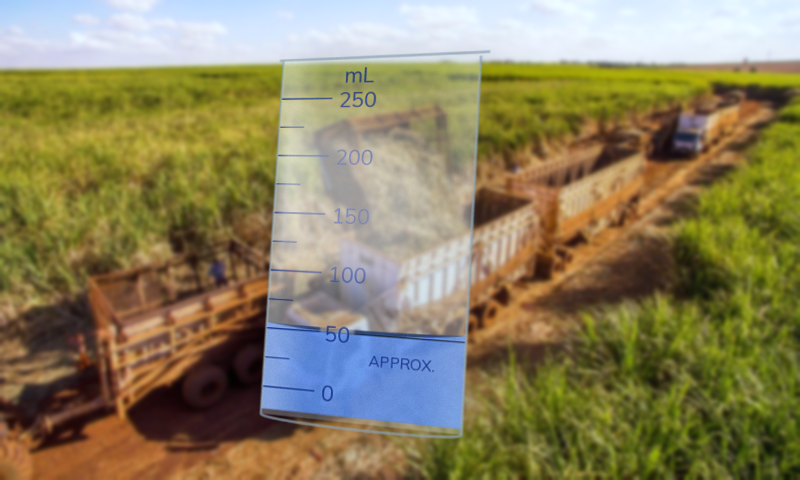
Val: 50; mL
